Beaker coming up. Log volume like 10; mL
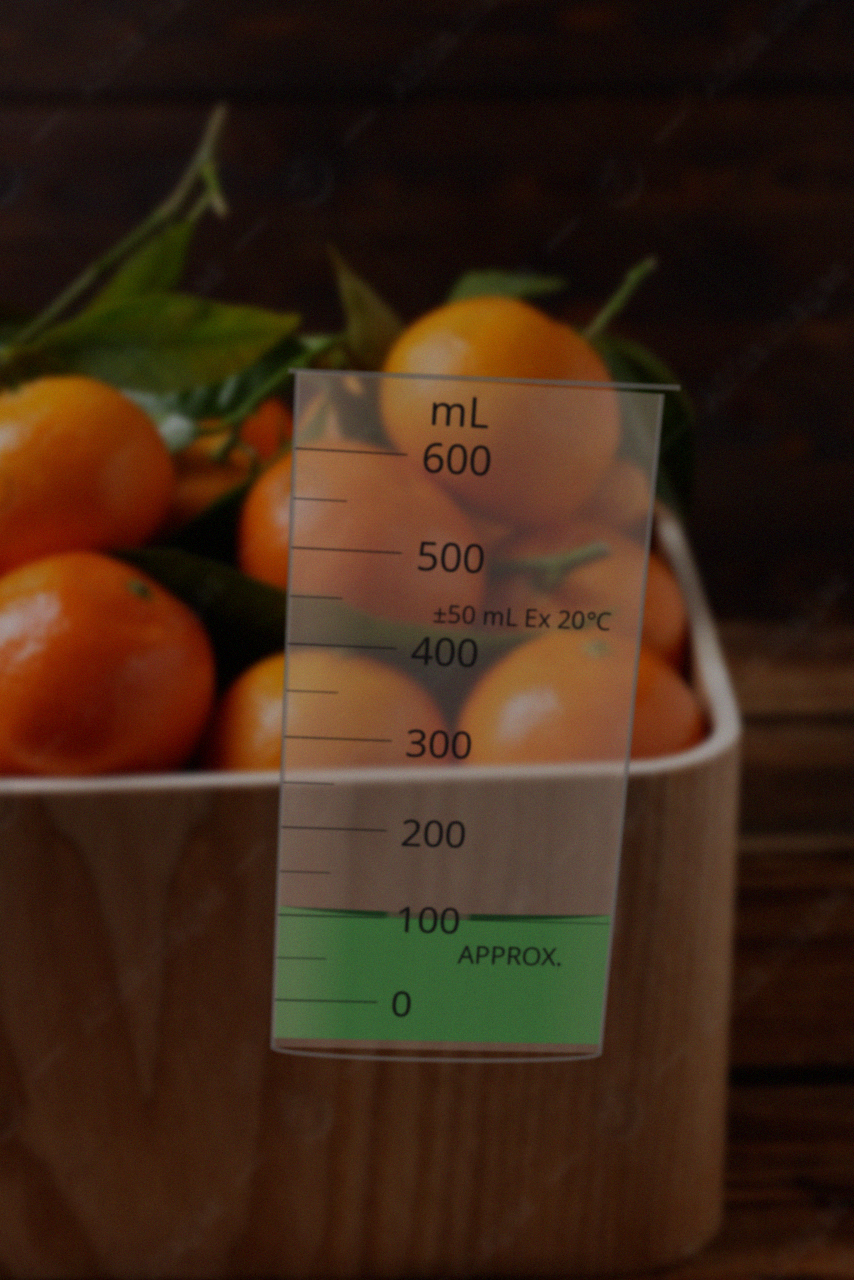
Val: 100; mL
